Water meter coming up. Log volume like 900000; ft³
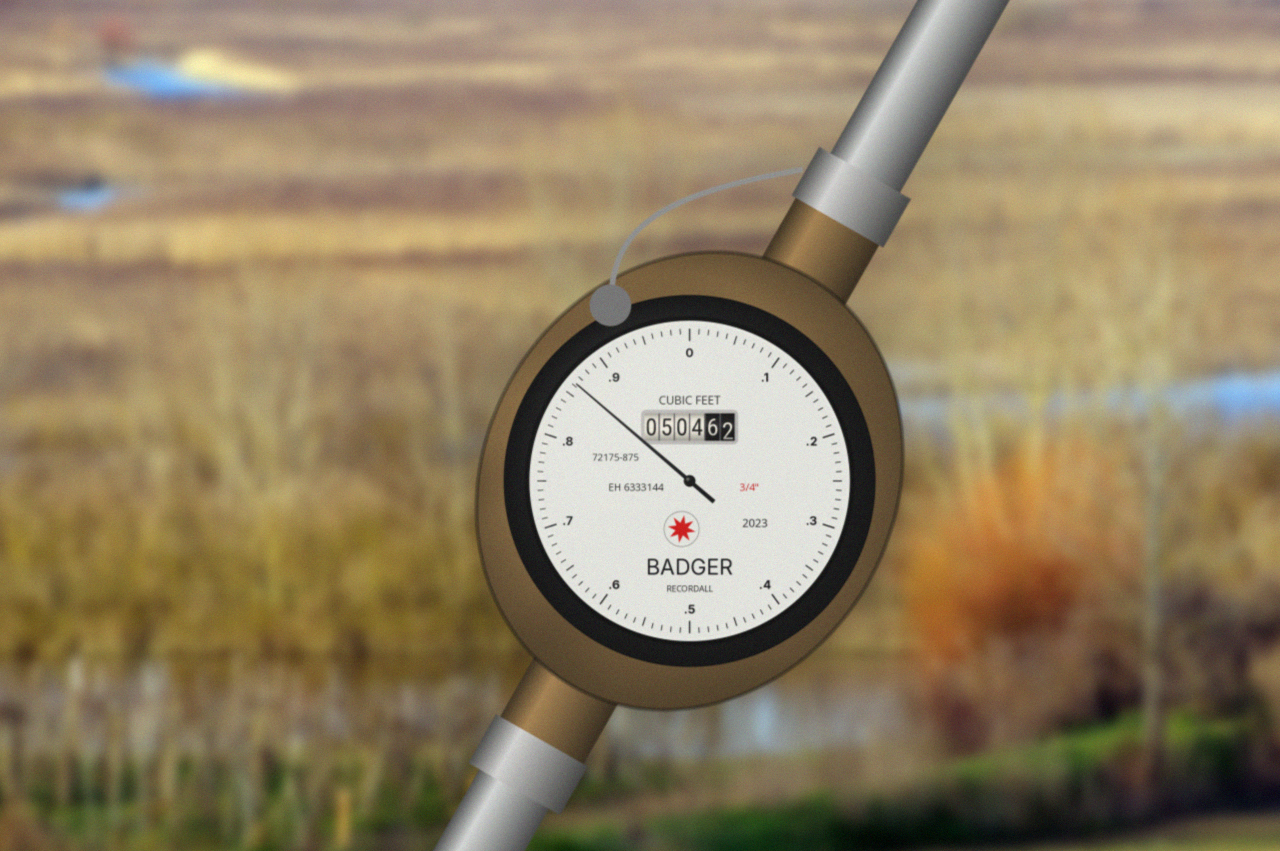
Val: 50461.86; ft³
